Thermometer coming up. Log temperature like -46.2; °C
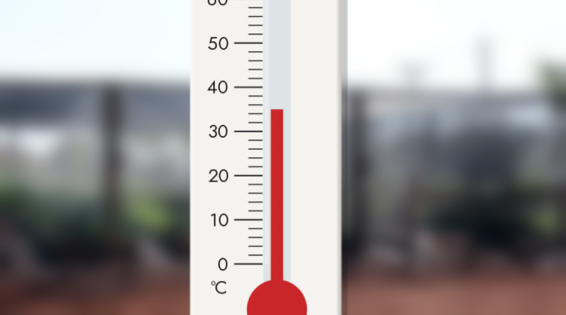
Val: 35; °C
